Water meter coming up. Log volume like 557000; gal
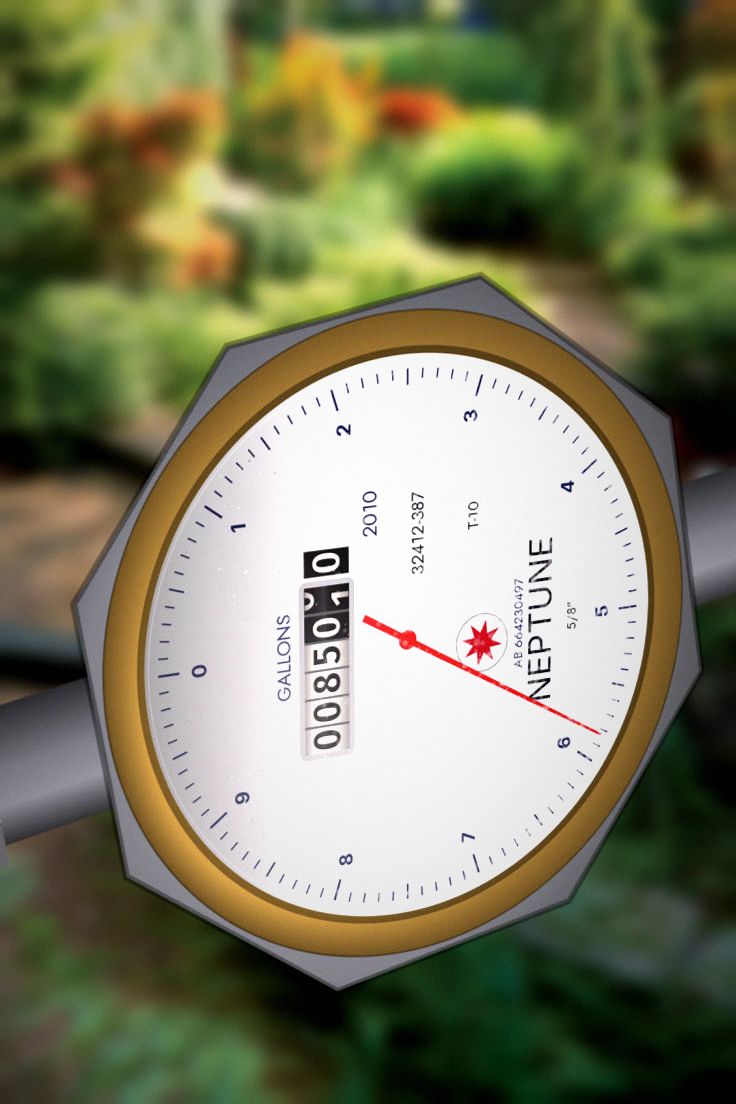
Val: 85005.8; gal
